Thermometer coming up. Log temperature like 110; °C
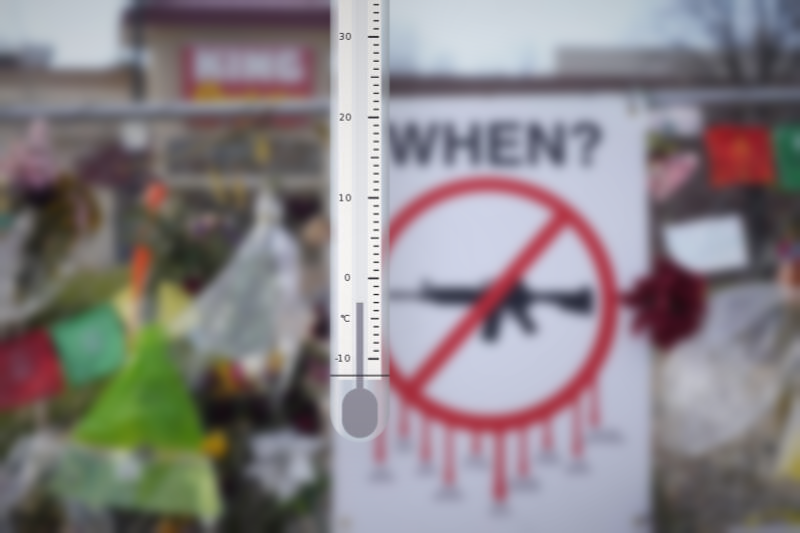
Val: -3; °C
